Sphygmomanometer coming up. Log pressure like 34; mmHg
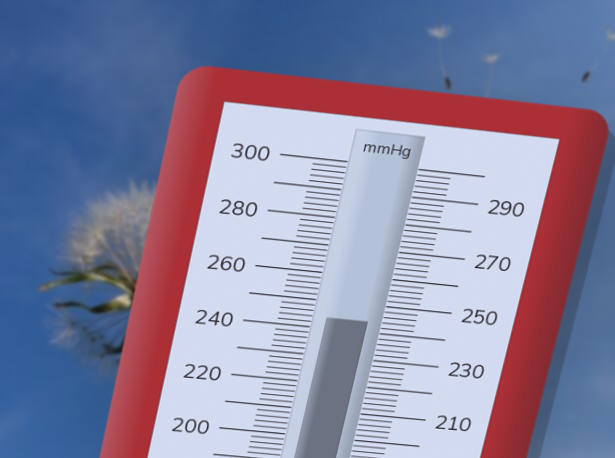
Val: 244; mmHg
